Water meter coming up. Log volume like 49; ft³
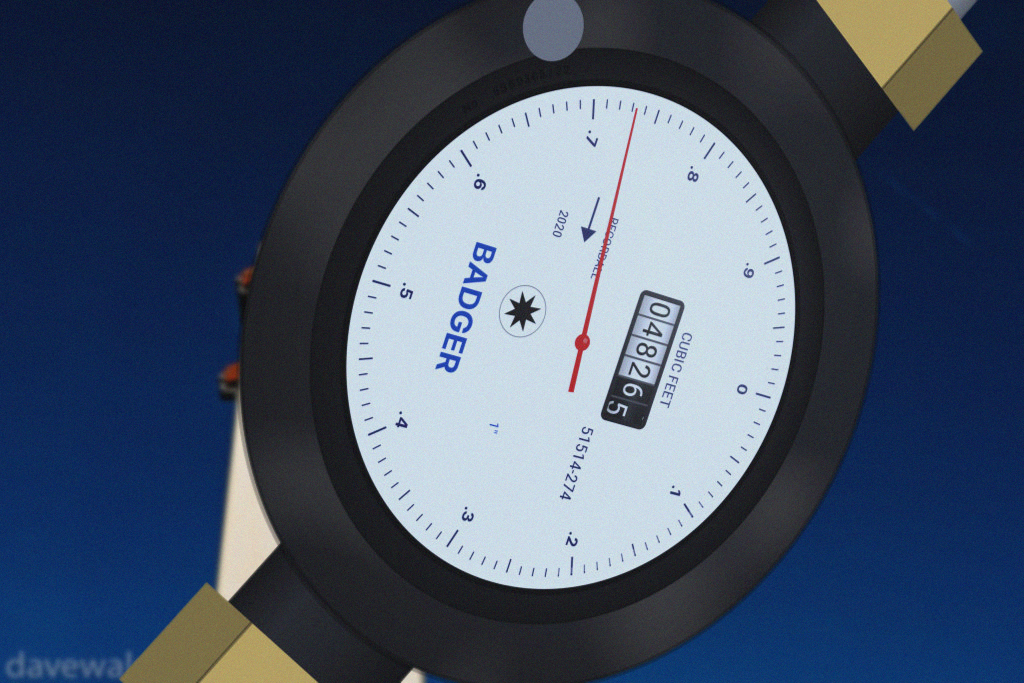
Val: 48264.73; ft³
